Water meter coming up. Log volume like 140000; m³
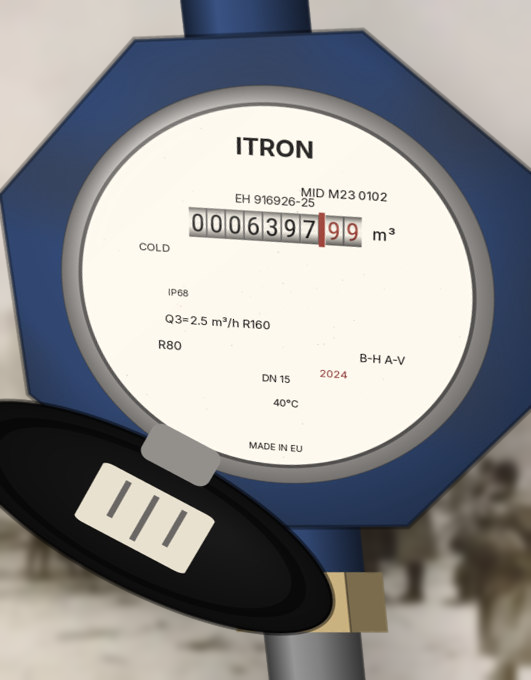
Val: 6397.99; m³
